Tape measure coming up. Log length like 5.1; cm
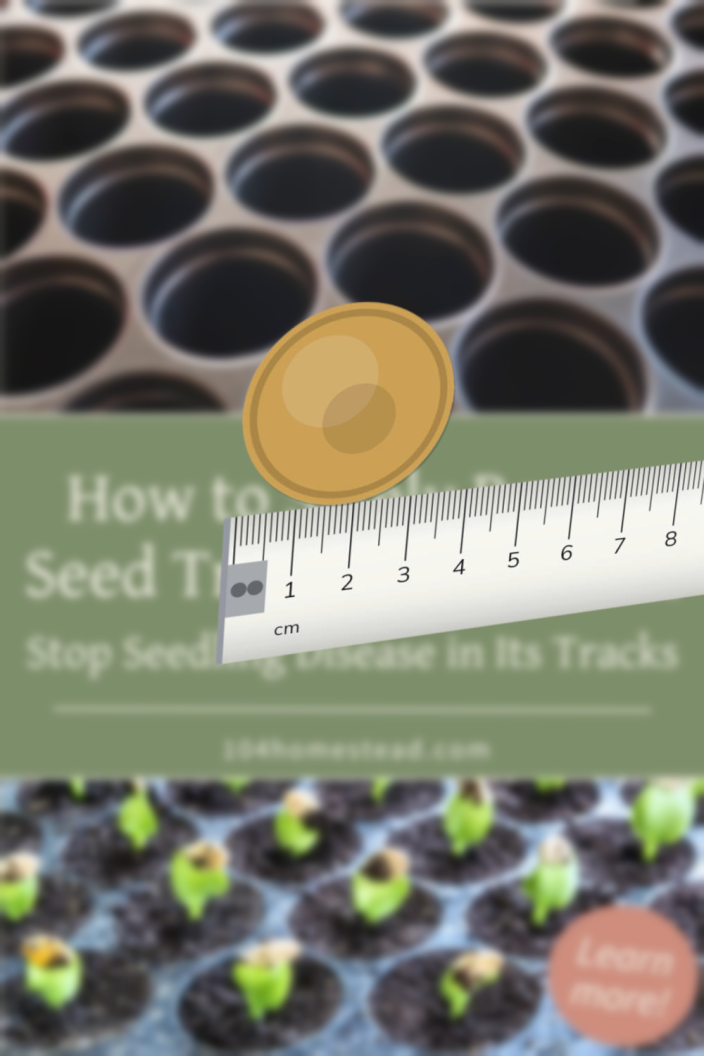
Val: 3.6; cm
